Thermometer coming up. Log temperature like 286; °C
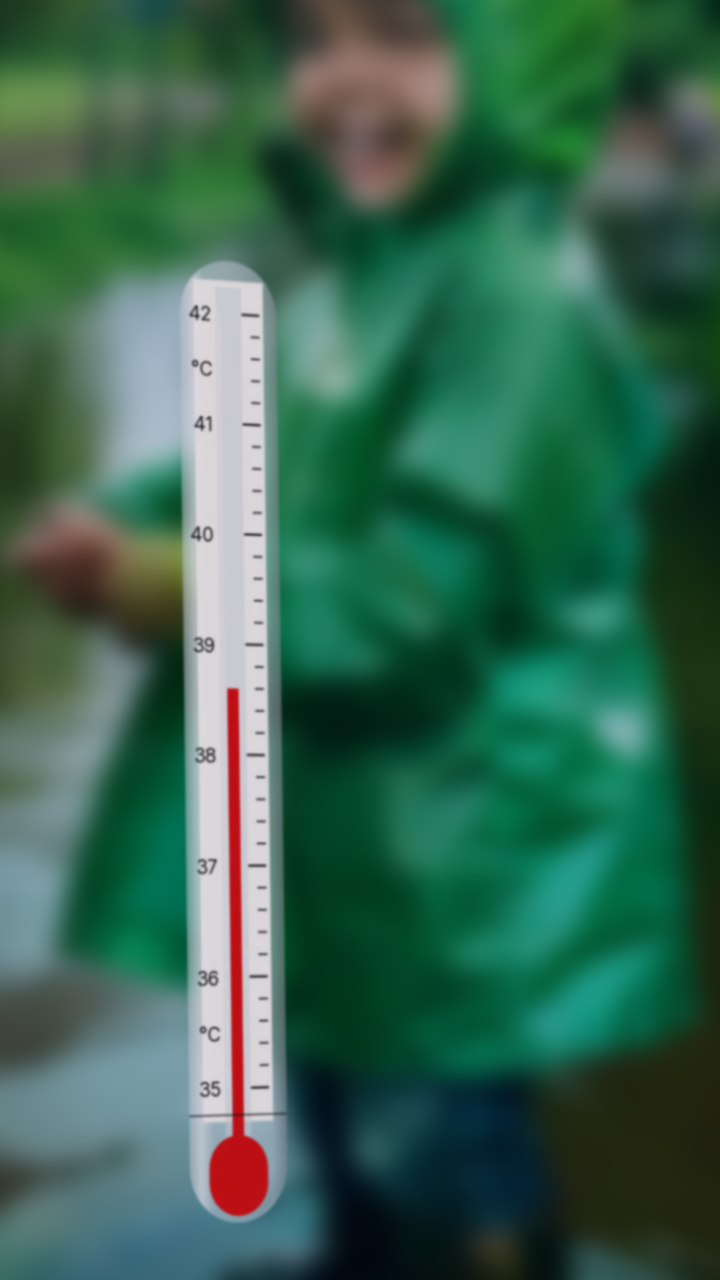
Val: 38.6; °C
